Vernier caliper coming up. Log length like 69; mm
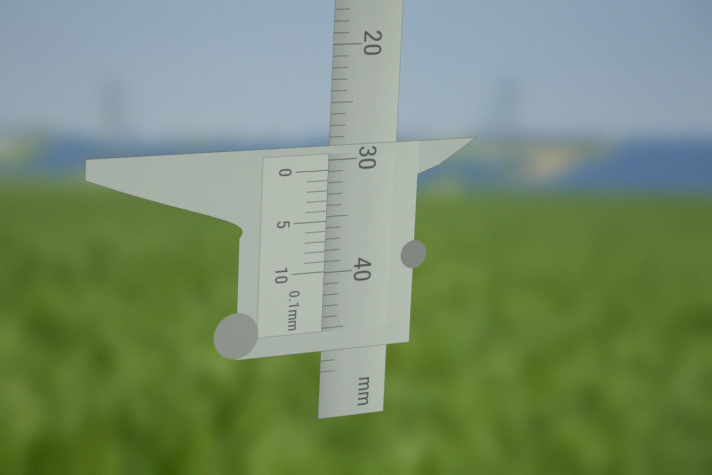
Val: 30.9; mm
